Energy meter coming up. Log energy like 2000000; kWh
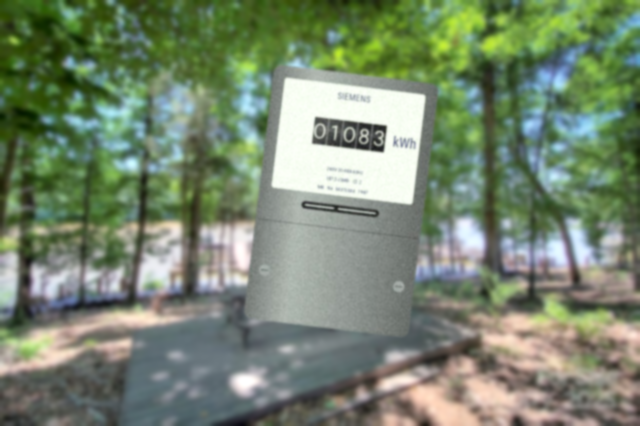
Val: 1083; kWh
